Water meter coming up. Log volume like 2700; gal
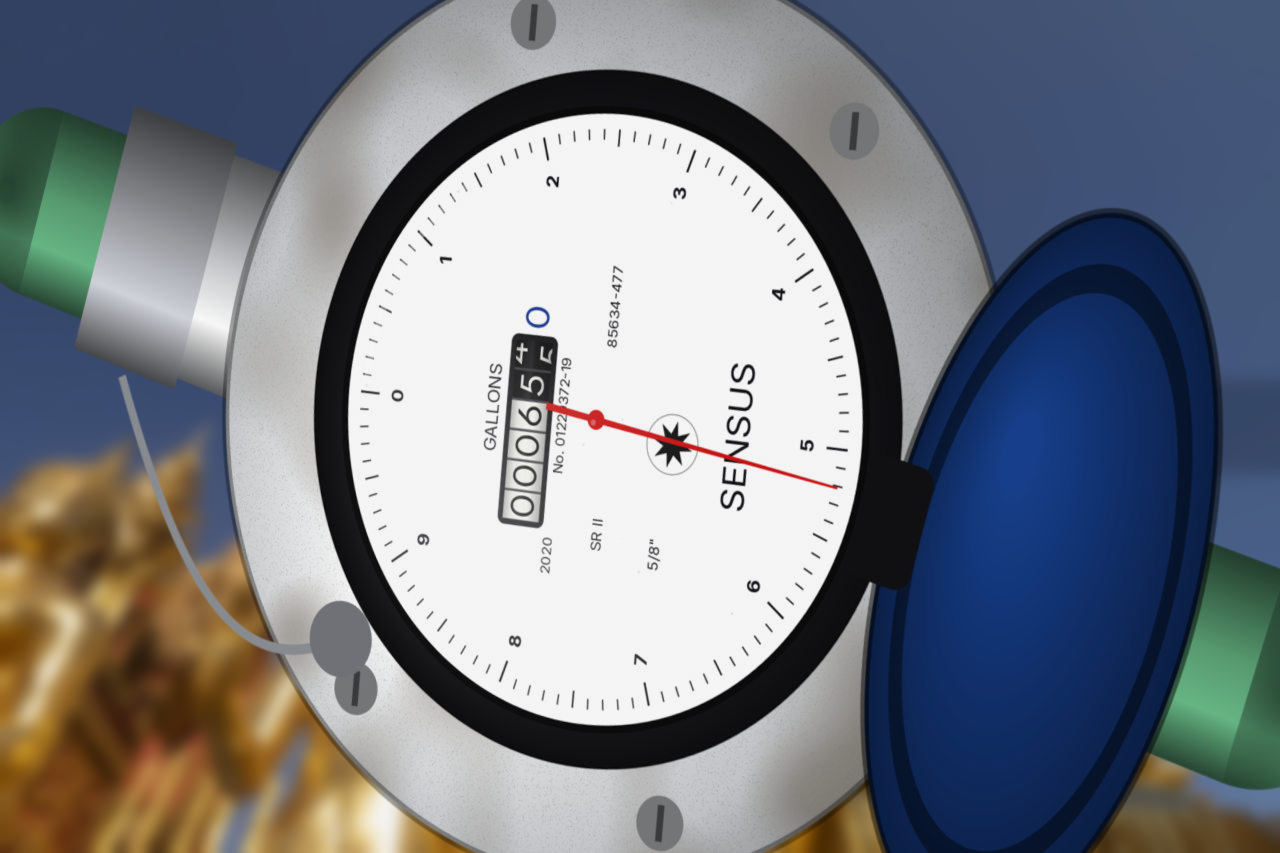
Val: 6545.2; gal
